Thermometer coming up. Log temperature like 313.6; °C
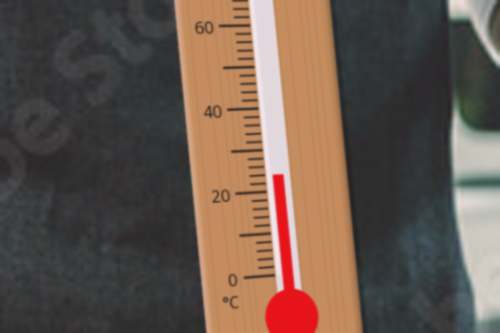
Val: 24; °C
